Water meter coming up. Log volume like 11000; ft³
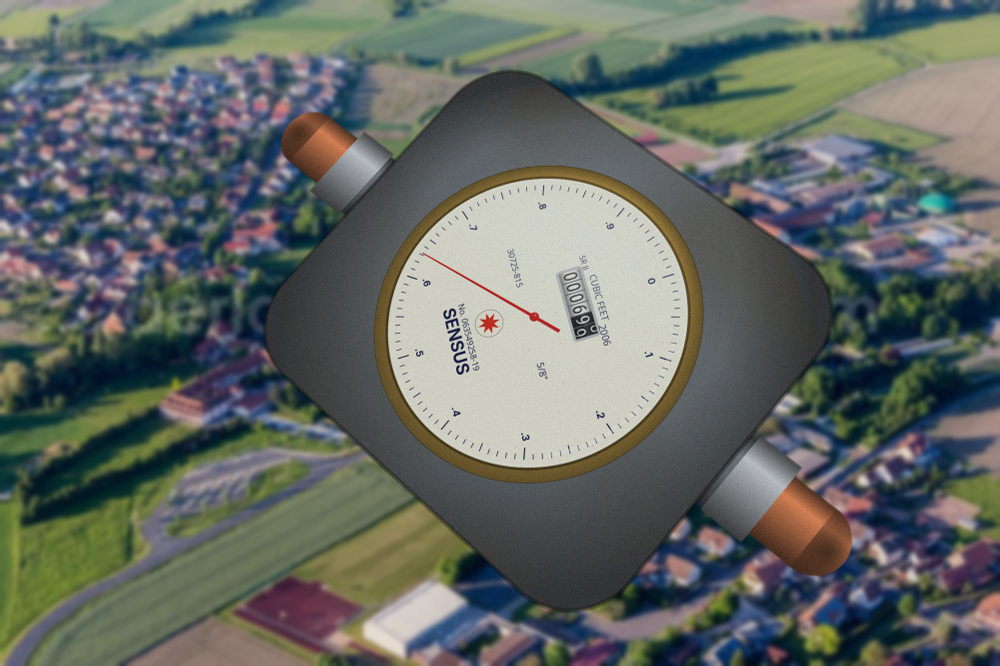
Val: 698.63; ft³
